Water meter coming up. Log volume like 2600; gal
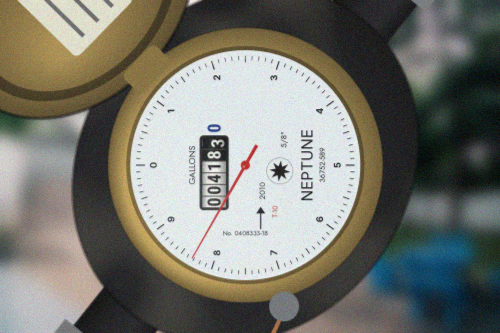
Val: 41828.3; gal
